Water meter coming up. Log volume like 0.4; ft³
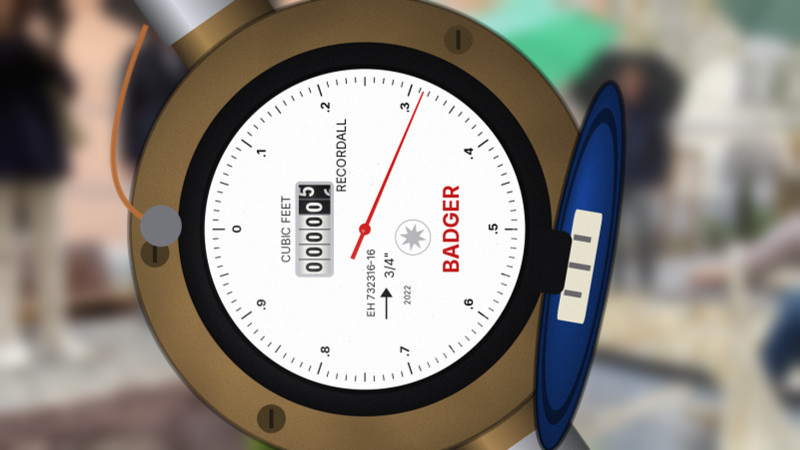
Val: 5.31; ft³
